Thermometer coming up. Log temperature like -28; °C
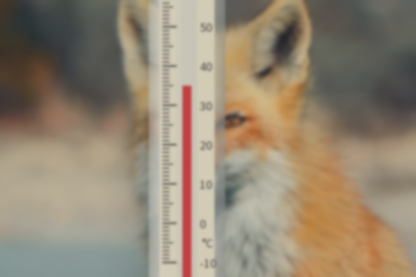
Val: 35; °C
